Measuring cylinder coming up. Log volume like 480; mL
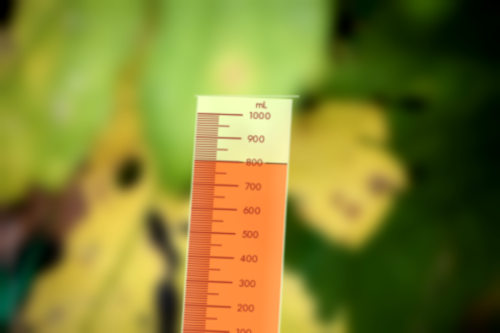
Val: 800; mL
